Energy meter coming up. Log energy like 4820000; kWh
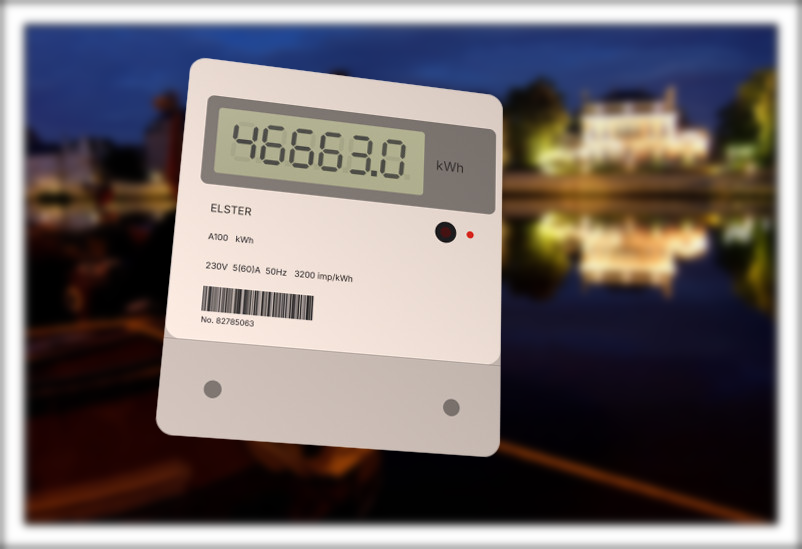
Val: 46663.0; kWh
